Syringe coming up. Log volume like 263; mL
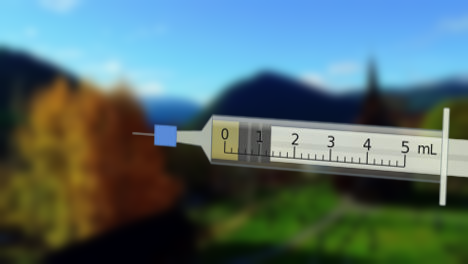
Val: 0.4; mL
